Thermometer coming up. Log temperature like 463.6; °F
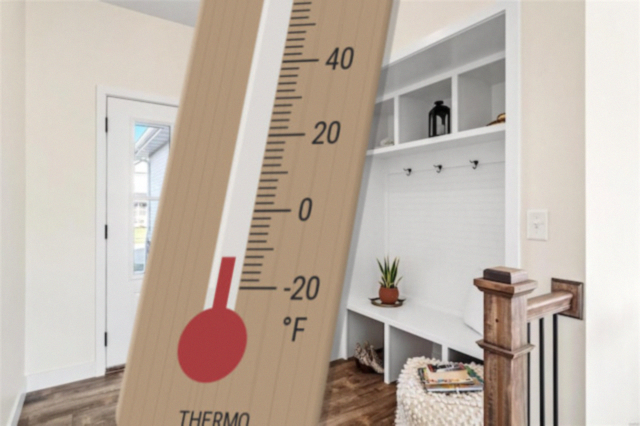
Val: -12; °F
